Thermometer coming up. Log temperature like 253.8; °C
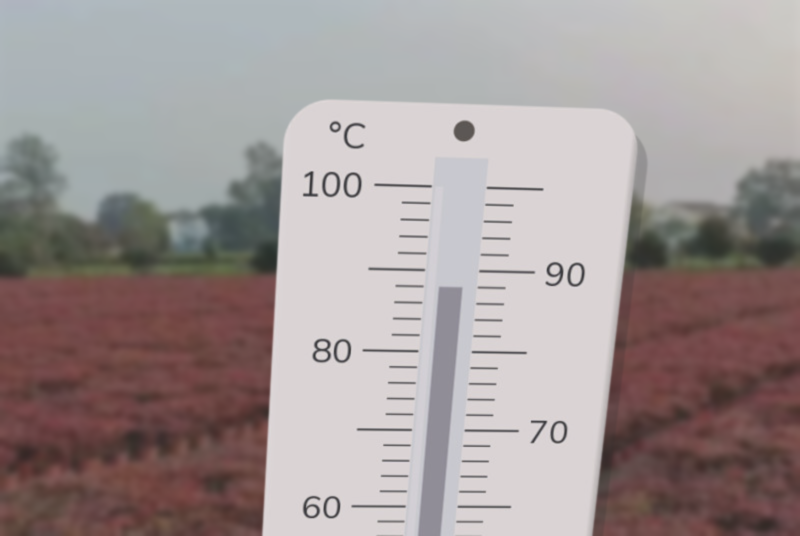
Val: 88; °C
